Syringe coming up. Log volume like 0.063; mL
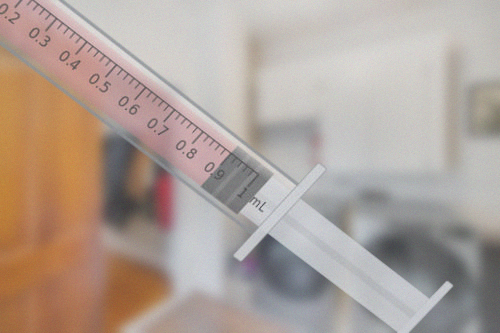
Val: 0.9; mL
